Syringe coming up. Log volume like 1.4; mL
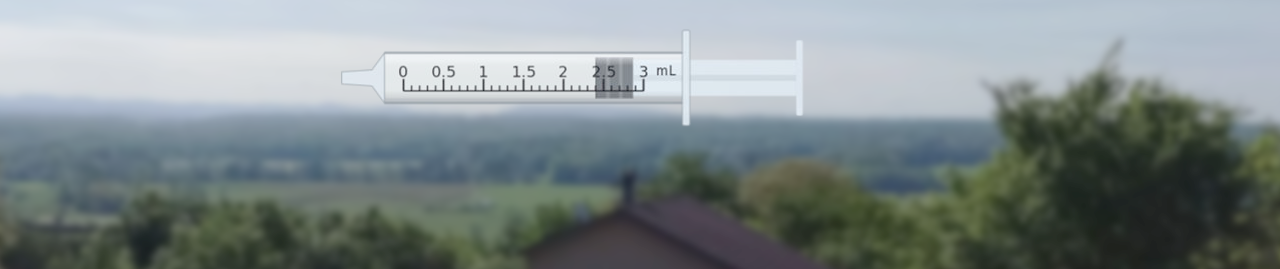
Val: 2.4; mL
